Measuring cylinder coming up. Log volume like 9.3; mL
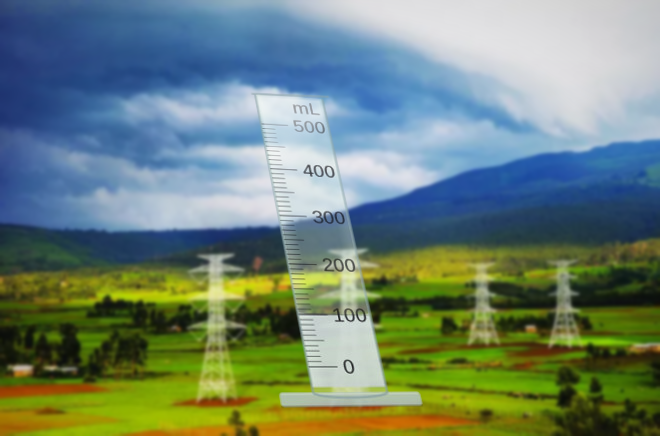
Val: 100; mL
